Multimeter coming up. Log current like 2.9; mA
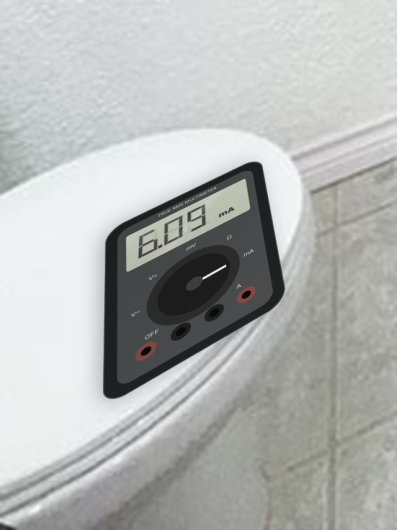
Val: 6.09; mA
